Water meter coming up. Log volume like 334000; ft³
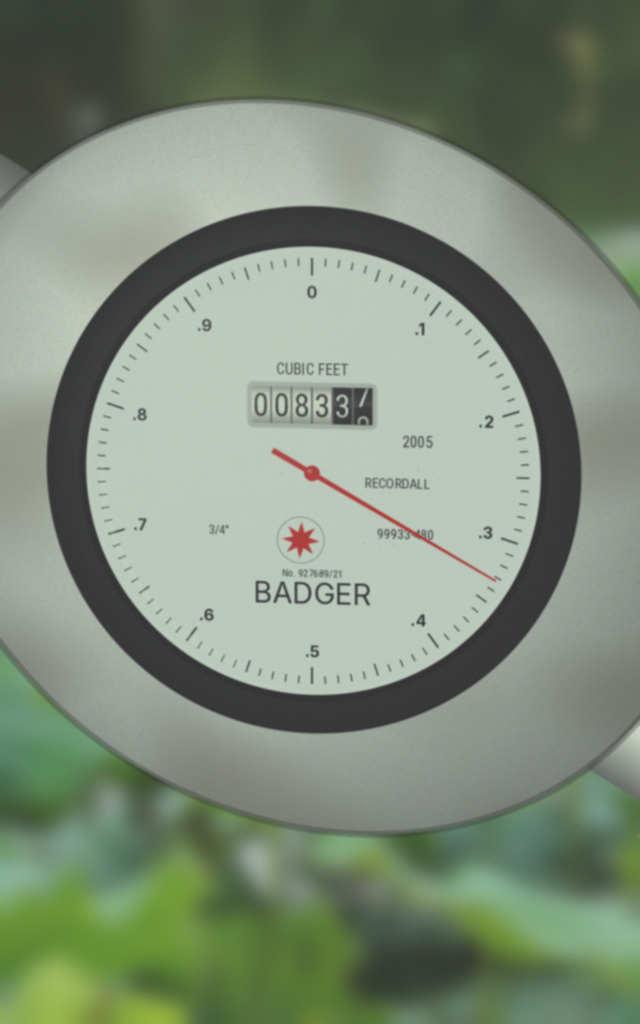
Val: 8337.33; ft³
